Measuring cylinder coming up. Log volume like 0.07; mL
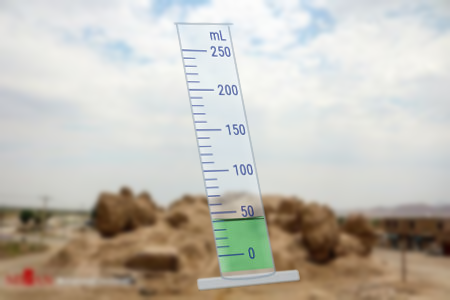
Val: 40; mL
